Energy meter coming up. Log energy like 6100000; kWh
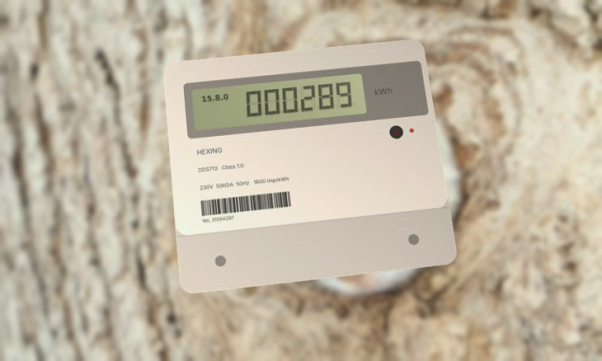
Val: 289; kWh
